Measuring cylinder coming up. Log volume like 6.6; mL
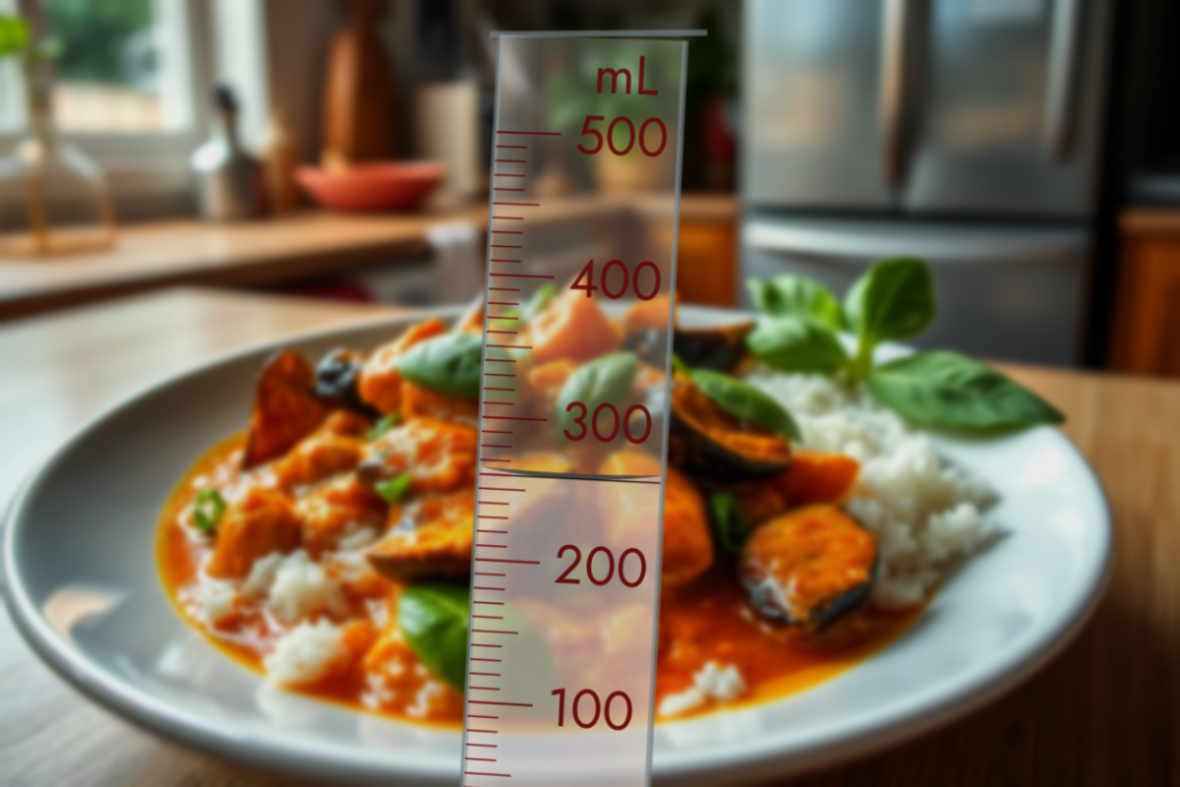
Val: 260; mL
